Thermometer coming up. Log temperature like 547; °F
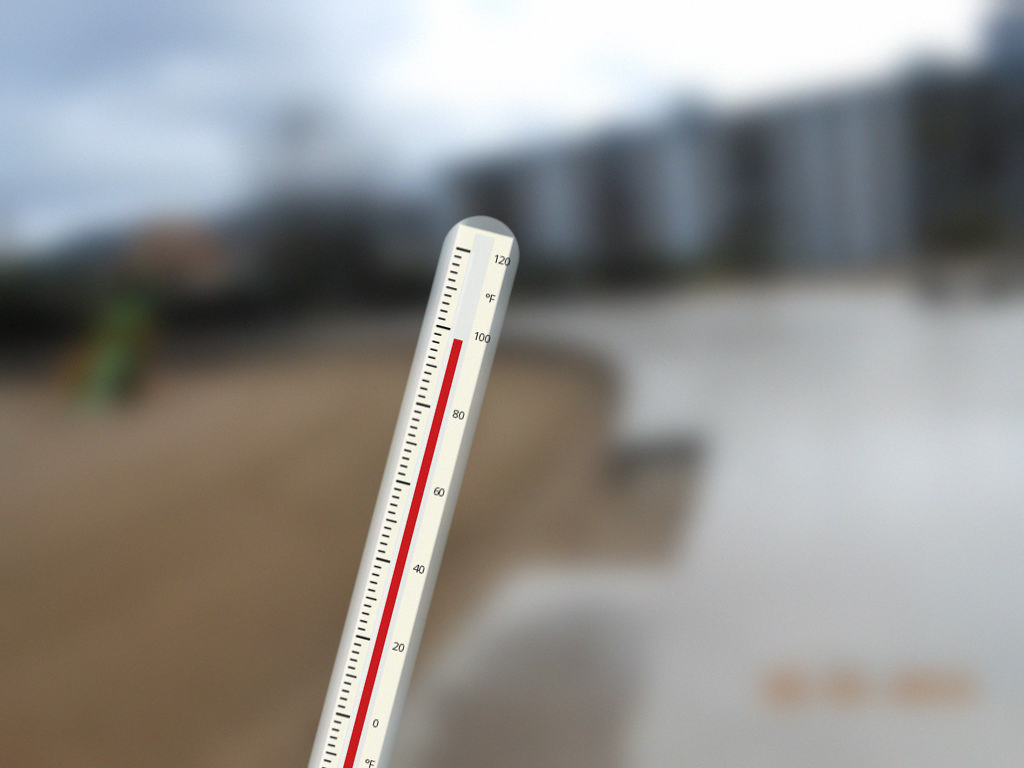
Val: 98; °F
